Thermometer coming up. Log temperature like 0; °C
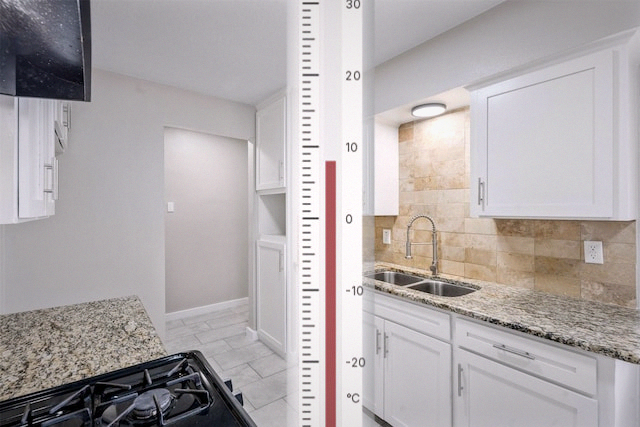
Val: 8; °C
